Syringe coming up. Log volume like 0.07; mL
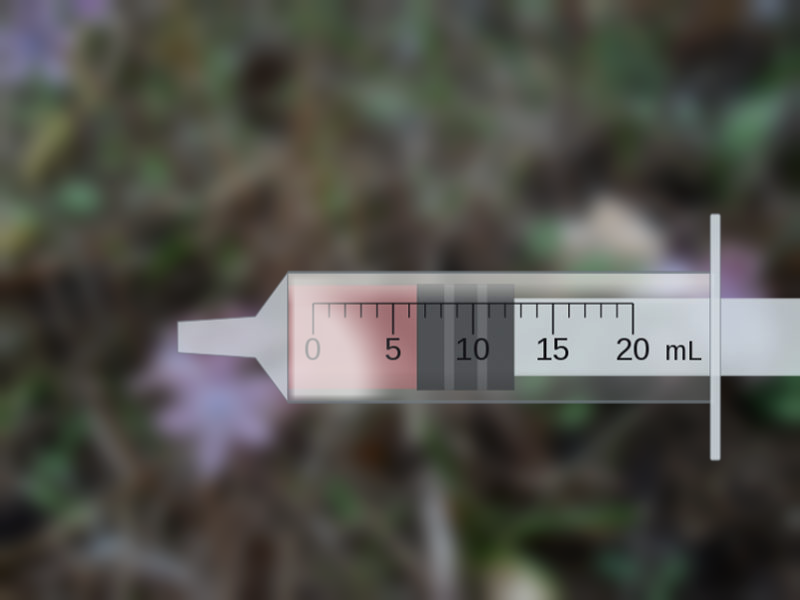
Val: 6.5; mL
